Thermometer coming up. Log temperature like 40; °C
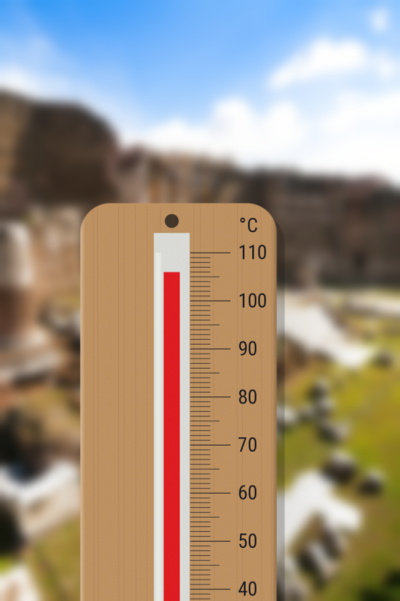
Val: 106; °C
